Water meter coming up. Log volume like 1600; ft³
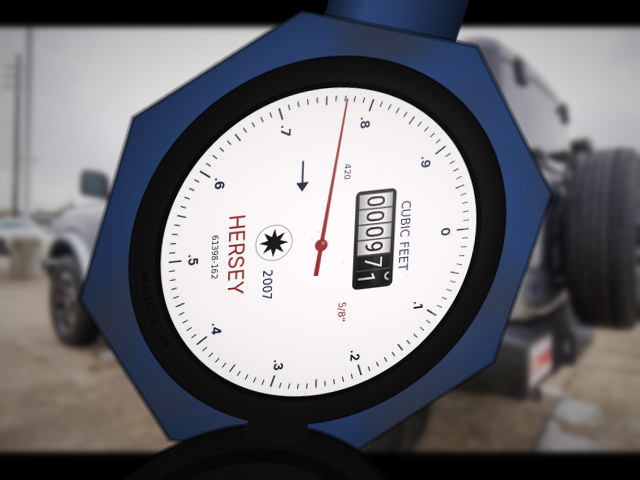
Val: 970.77; ft³
